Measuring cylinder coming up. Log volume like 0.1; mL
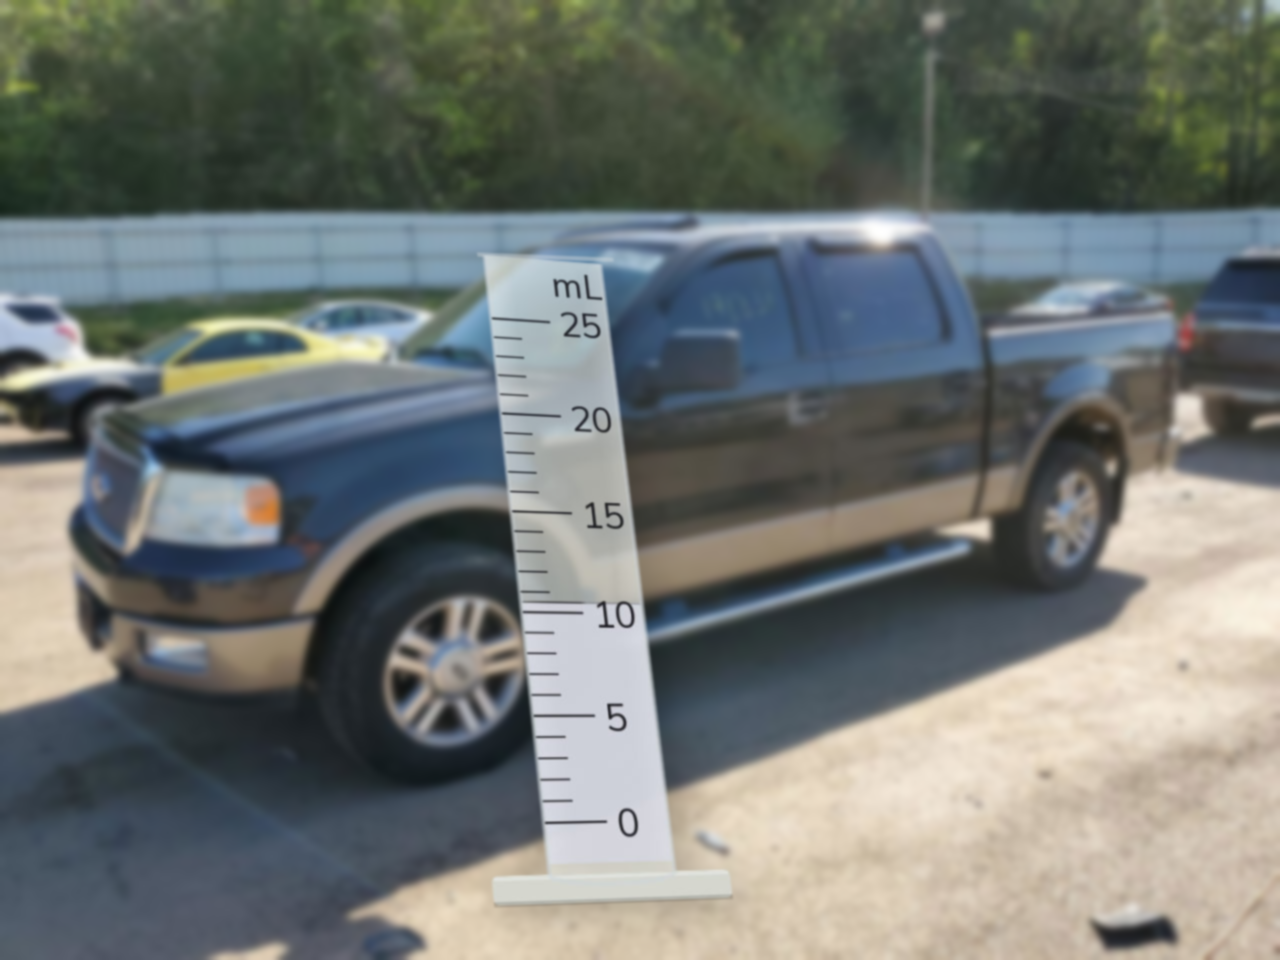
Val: 10.5; mL
